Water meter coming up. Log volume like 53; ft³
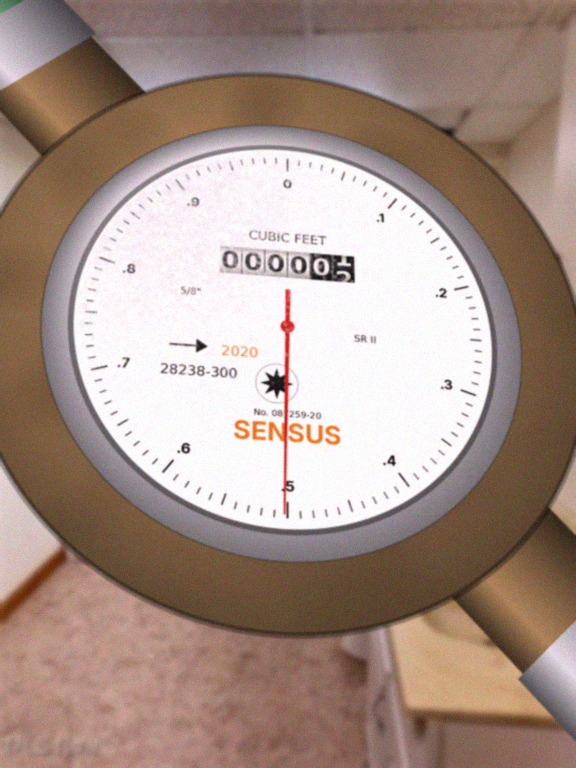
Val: 1.50; ft³
